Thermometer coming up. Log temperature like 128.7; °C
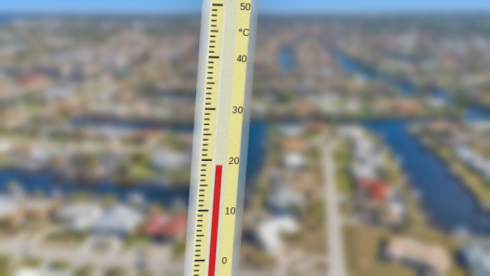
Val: 19; °C
